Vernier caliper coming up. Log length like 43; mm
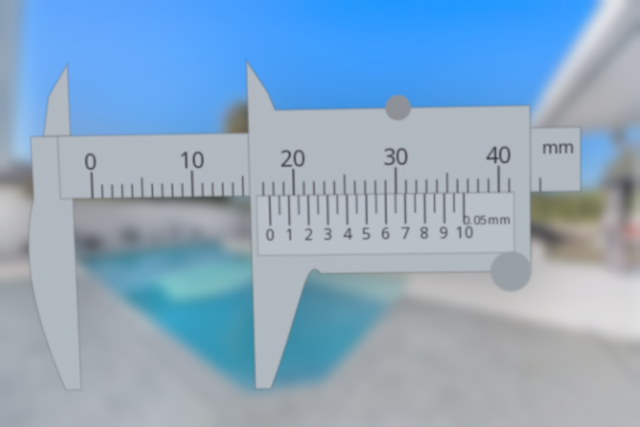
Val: 17.6; mm
